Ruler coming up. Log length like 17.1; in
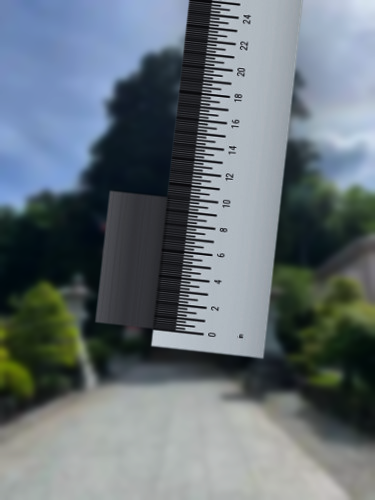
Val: 10; in
